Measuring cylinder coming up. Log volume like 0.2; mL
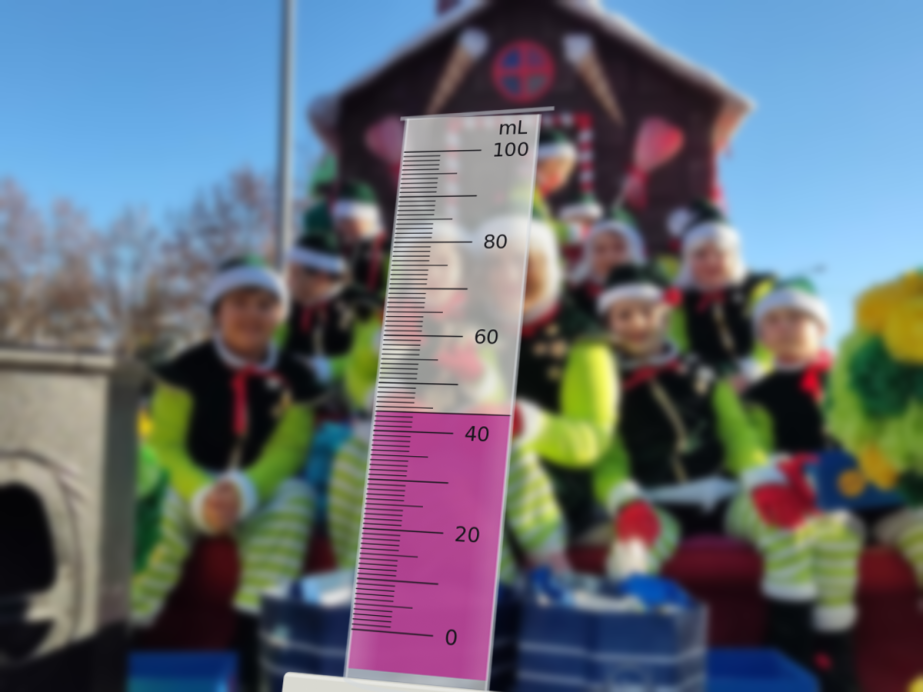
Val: 44; mL
